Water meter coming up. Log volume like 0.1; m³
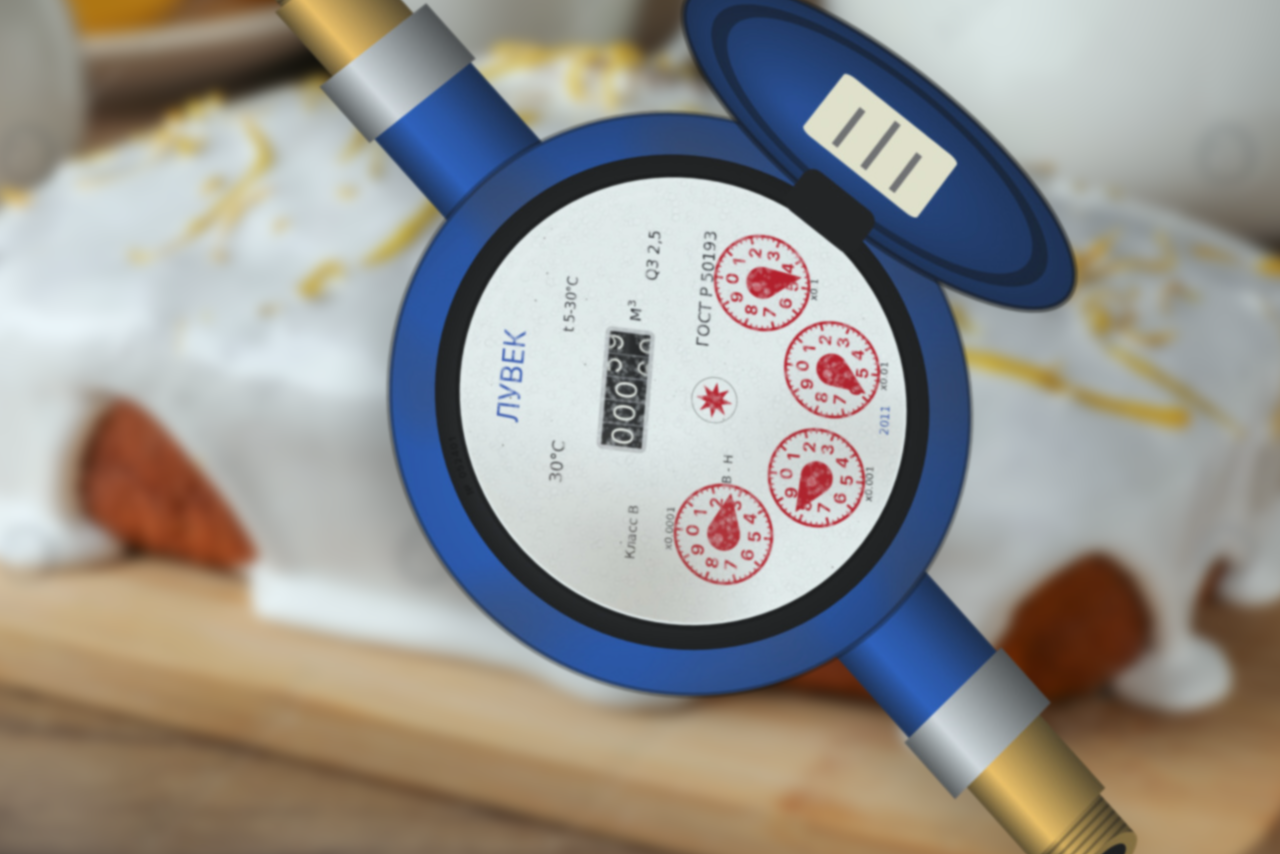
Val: 59.4582; m³
